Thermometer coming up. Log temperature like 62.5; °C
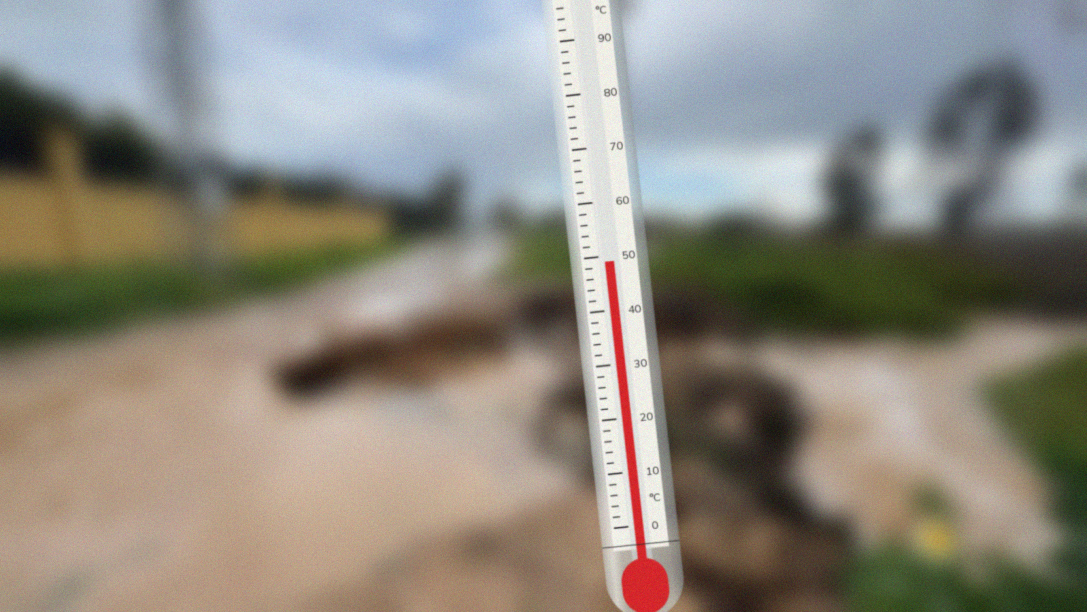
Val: 49; °C
